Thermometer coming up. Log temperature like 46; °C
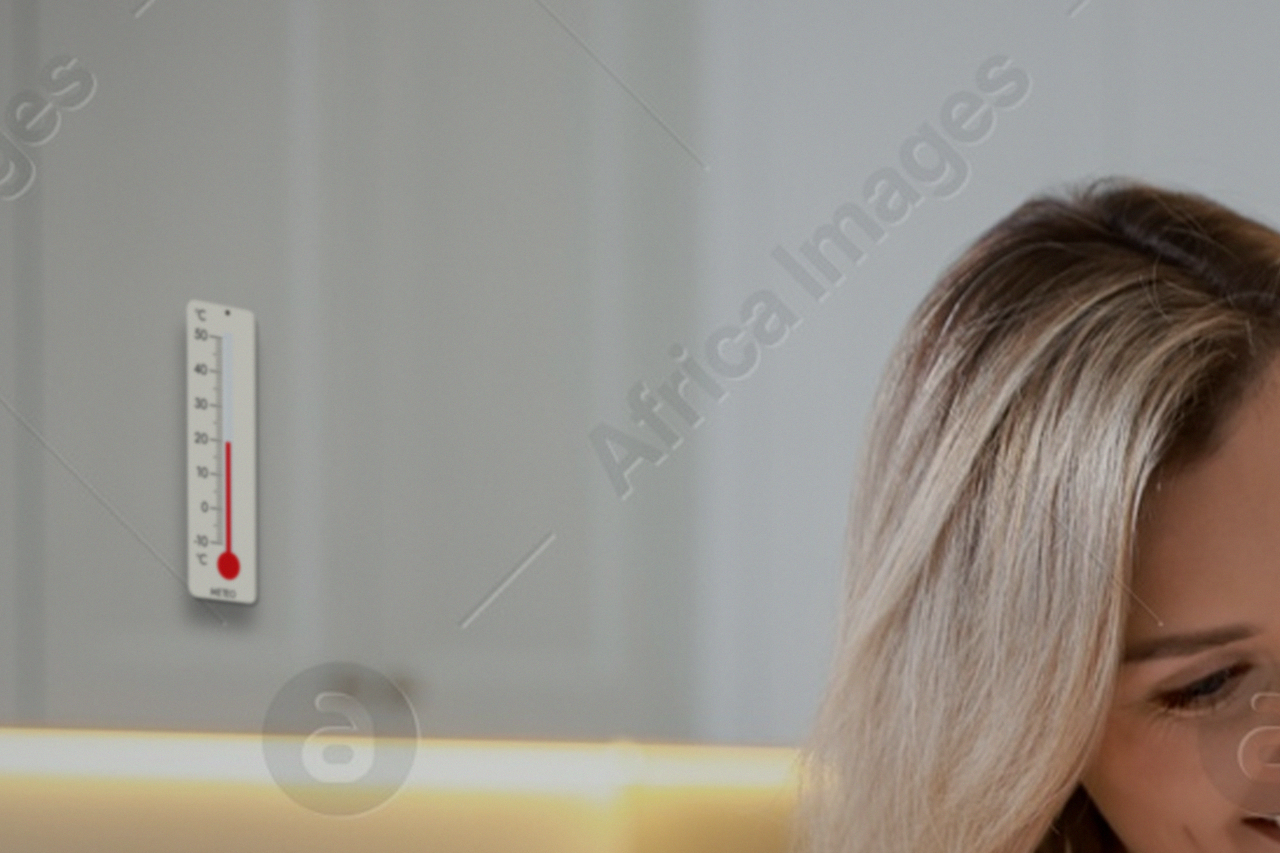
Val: 20; °C
